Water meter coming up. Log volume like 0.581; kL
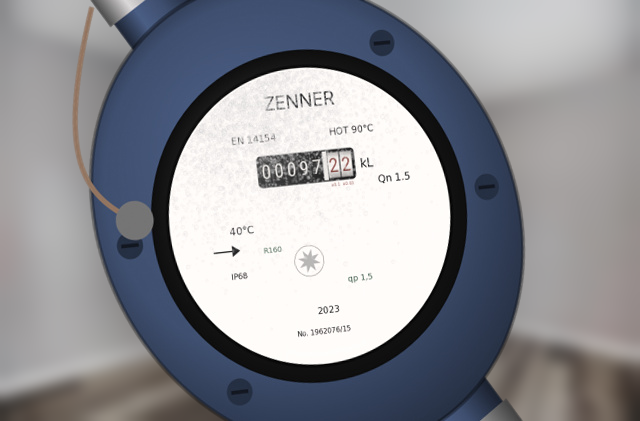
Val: 97.22; kL
